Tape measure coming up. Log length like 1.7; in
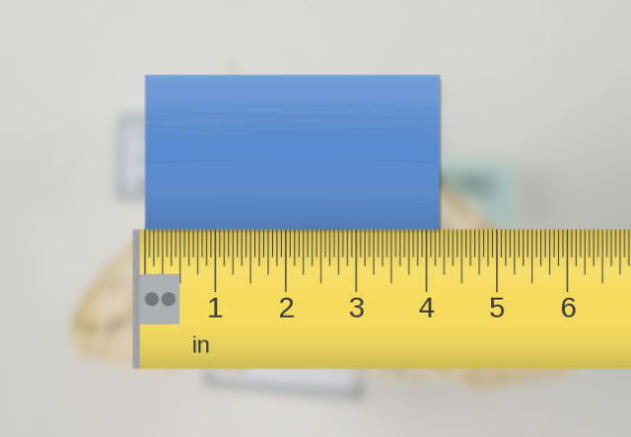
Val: 4.1875; in
